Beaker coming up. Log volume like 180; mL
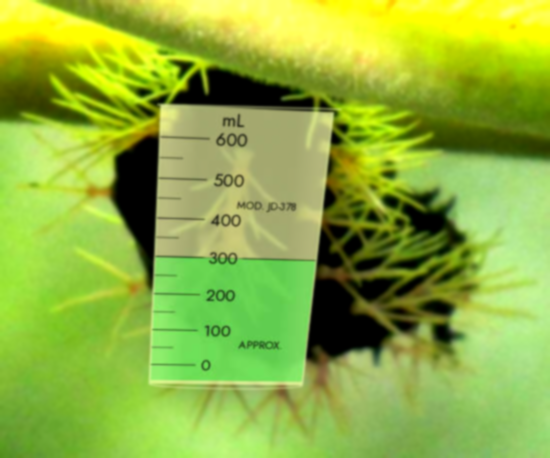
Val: 300; mL
